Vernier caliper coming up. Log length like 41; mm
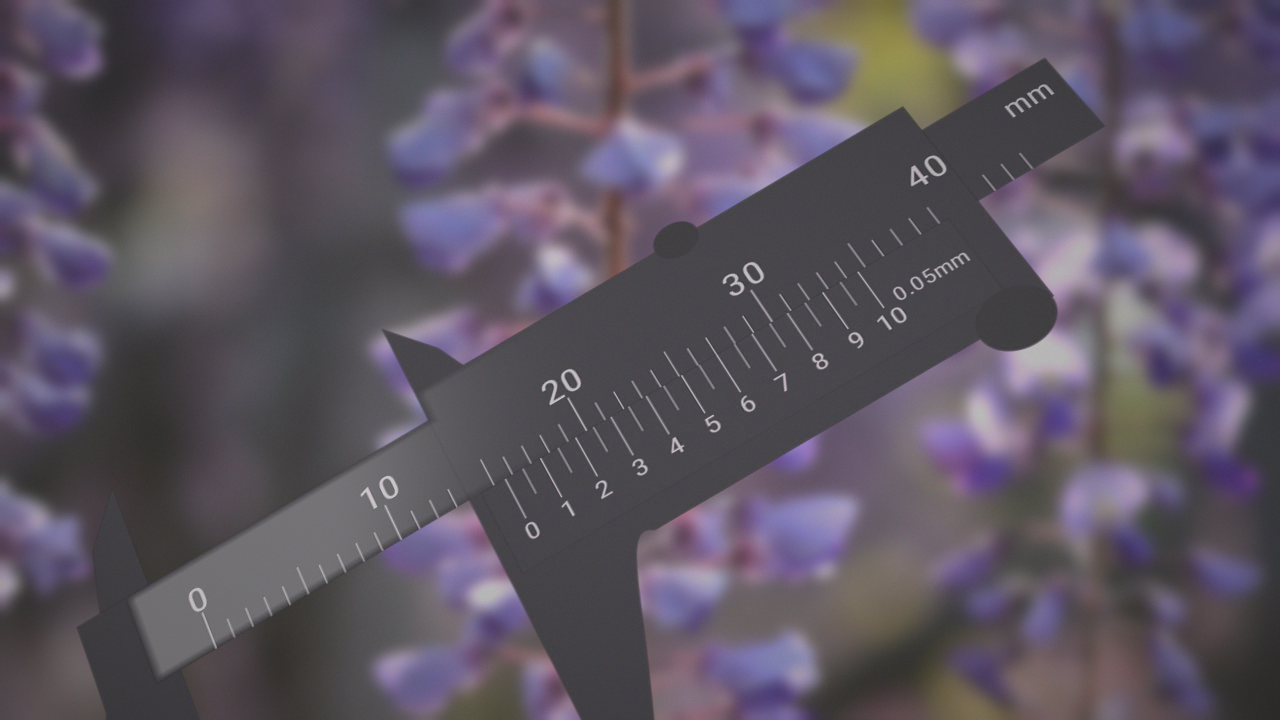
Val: 15.6; mm
